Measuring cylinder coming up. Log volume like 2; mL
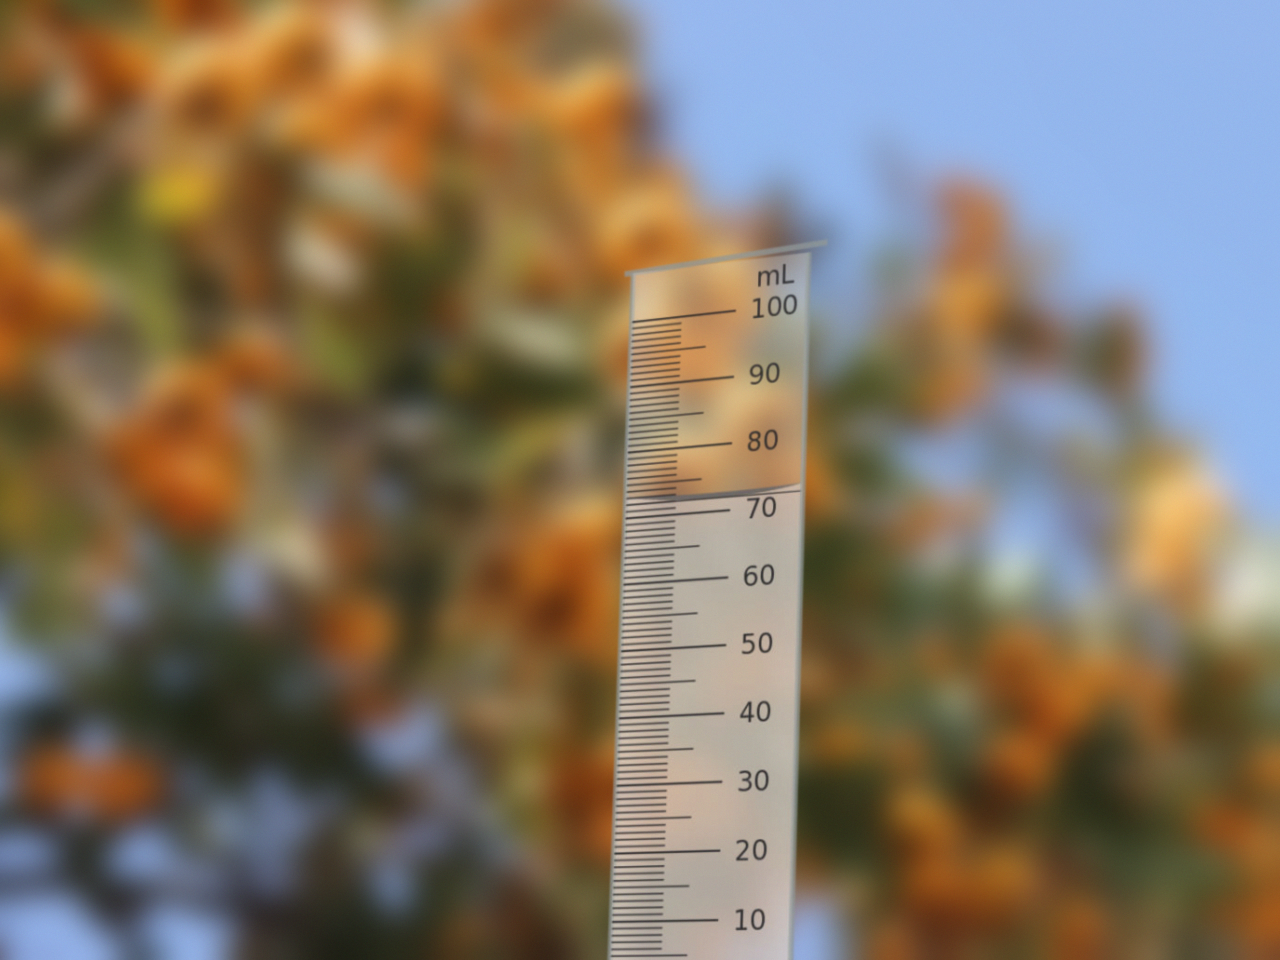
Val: 72; mL
